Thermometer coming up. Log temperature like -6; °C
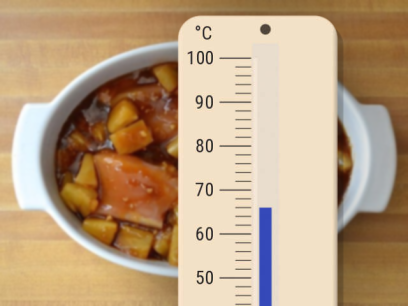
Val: 66; °C
